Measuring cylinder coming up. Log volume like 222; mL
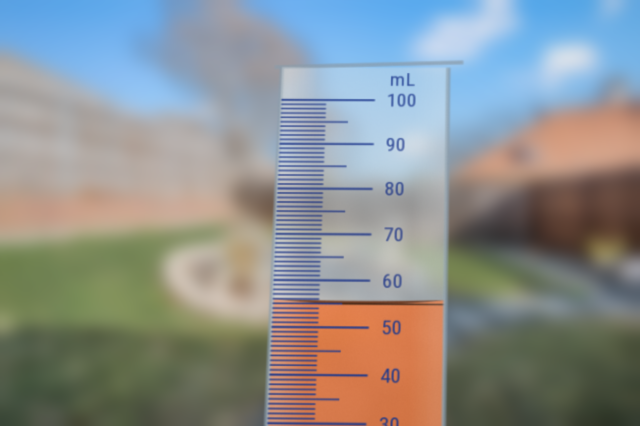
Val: 55; mL
